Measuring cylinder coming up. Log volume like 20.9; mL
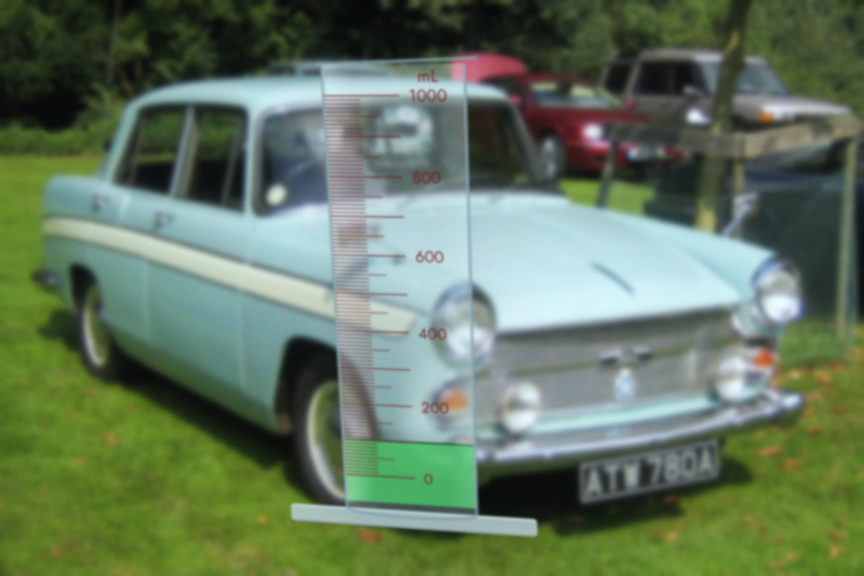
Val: 100; mL
